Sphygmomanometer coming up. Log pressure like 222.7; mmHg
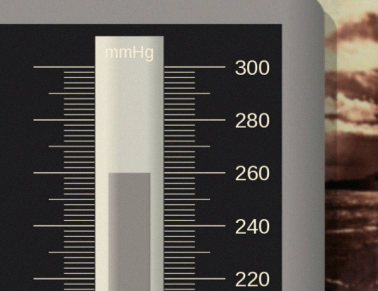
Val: 260; mmHg
